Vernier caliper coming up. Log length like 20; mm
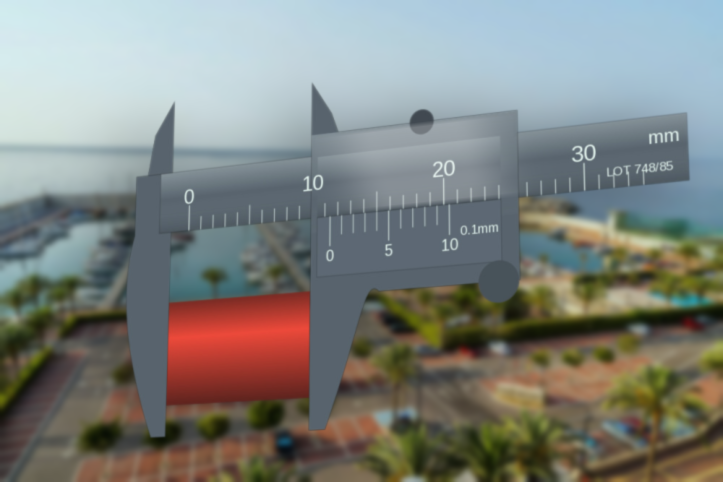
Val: 11.4; mm
